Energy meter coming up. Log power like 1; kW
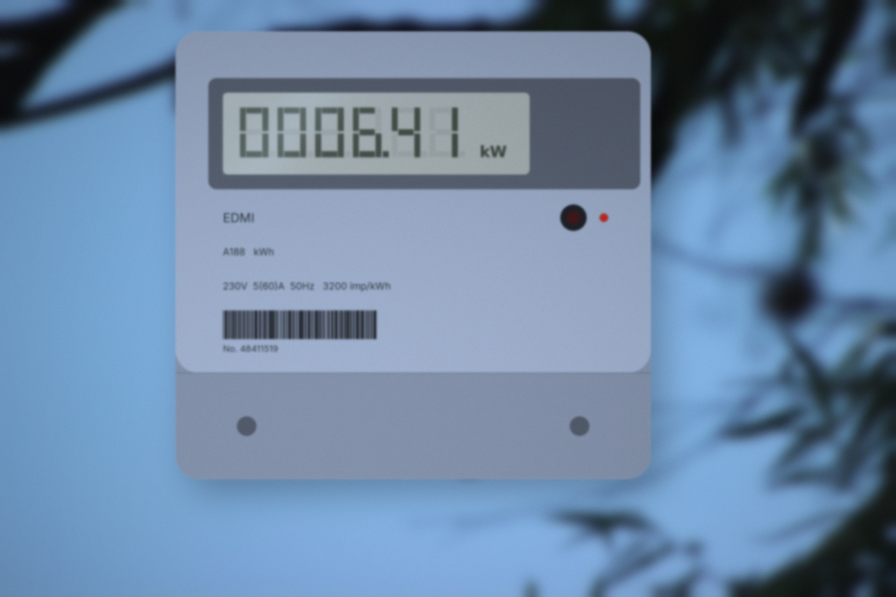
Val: 6.41; kW
